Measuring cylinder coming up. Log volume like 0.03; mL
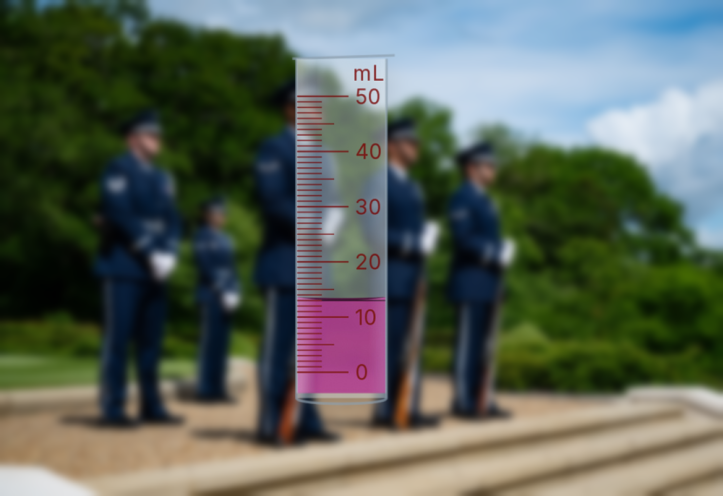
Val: 13; mL
